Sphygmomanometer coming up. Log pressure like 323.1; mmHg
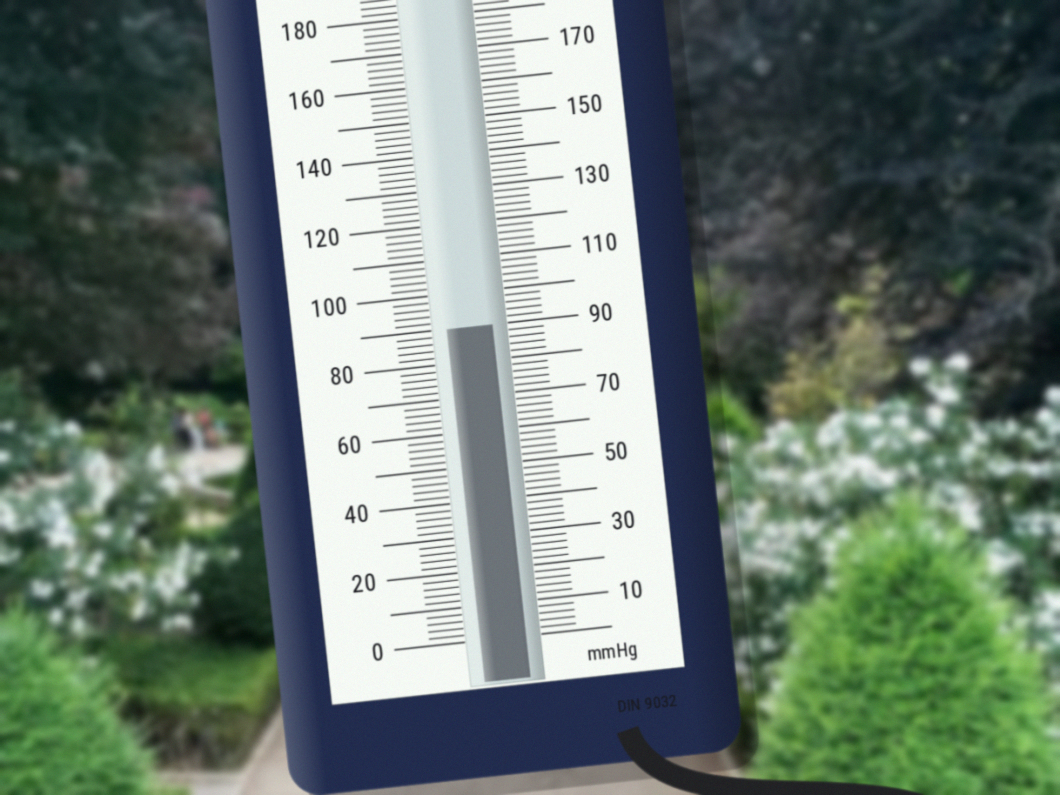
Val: 90; mmHg
